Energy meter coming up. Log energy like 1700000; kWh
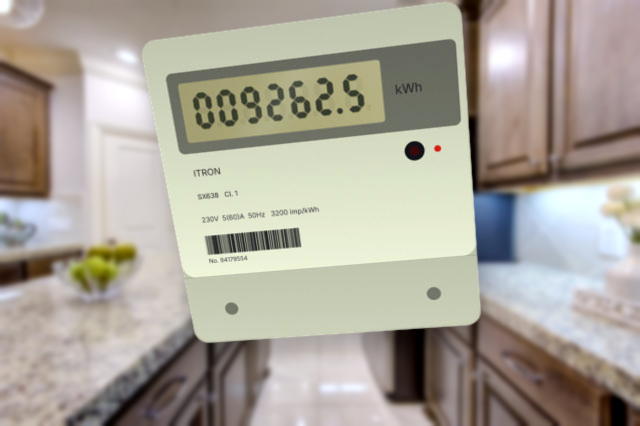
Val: 9262.5; kWh
